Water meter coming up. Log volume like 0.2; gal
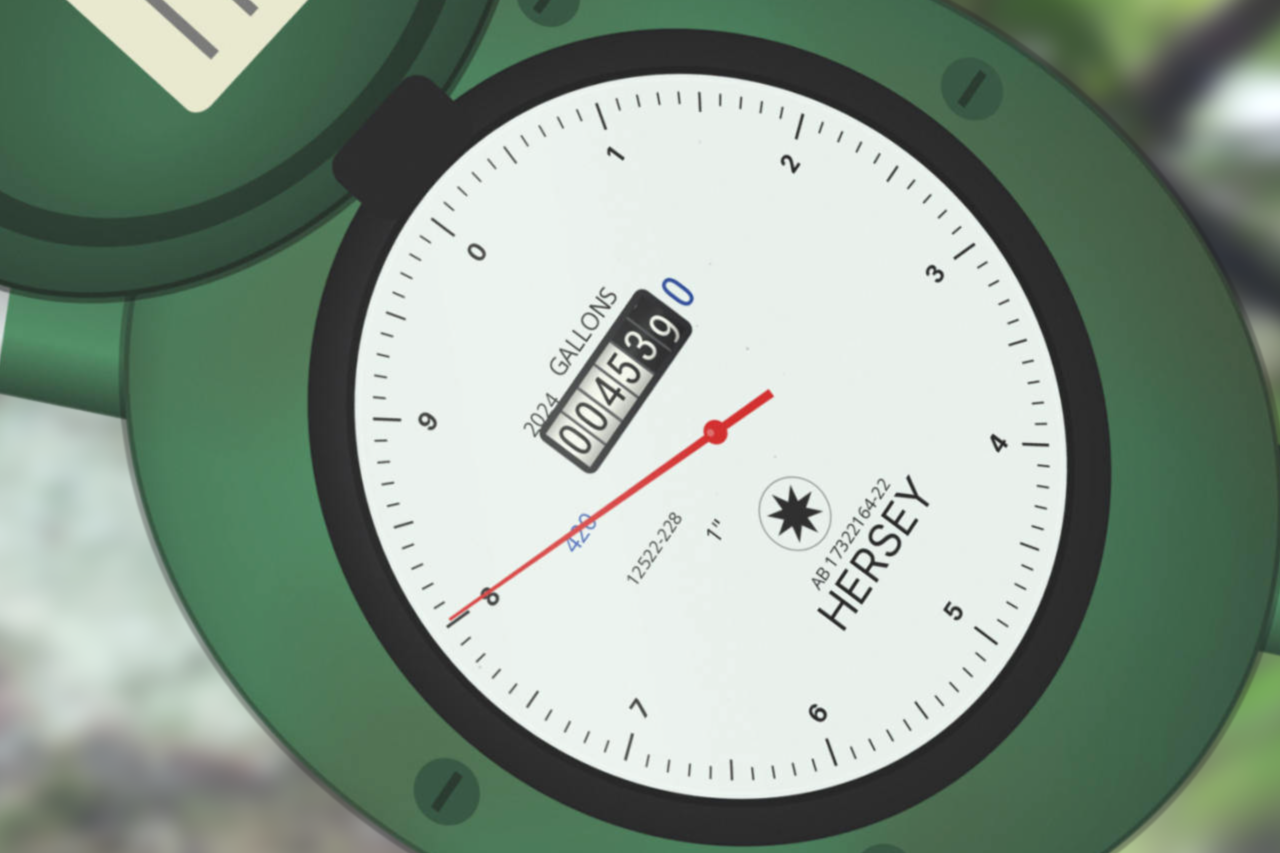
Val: 45388.0; gal
